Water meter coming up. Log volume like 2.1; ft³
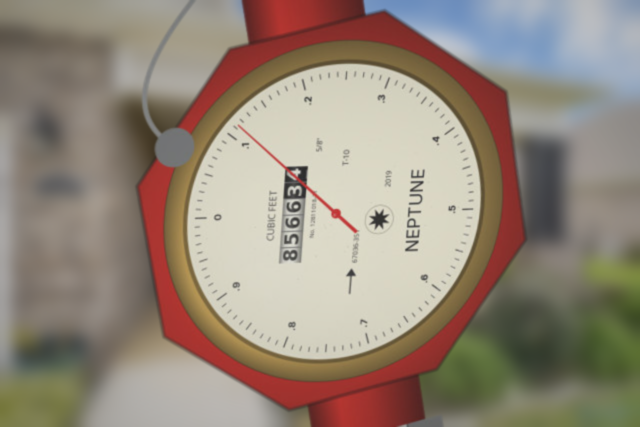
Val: 856634.11; ft³
